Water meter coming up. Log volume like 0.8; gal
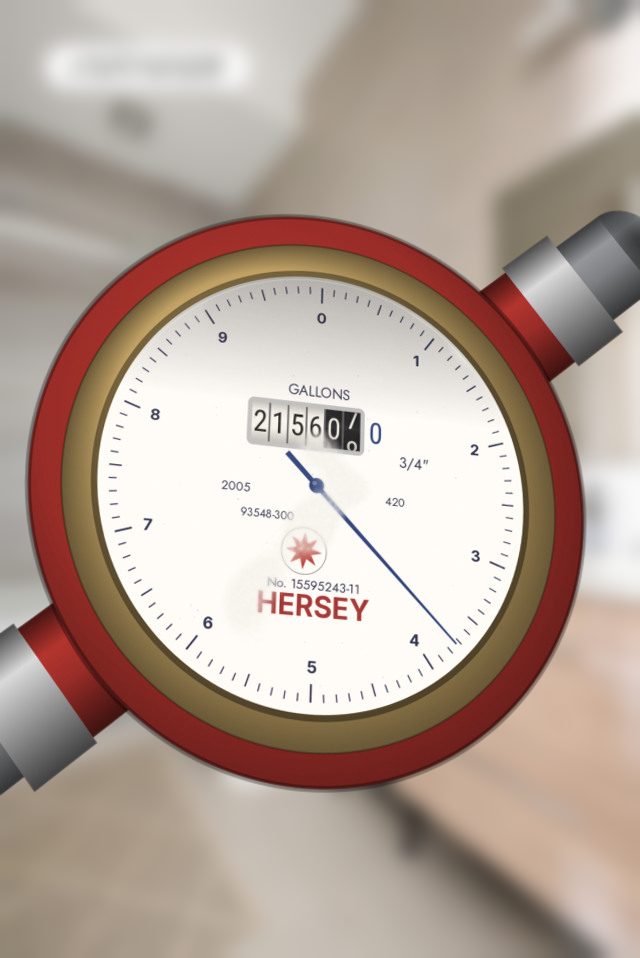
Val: 2156073.7; gal
